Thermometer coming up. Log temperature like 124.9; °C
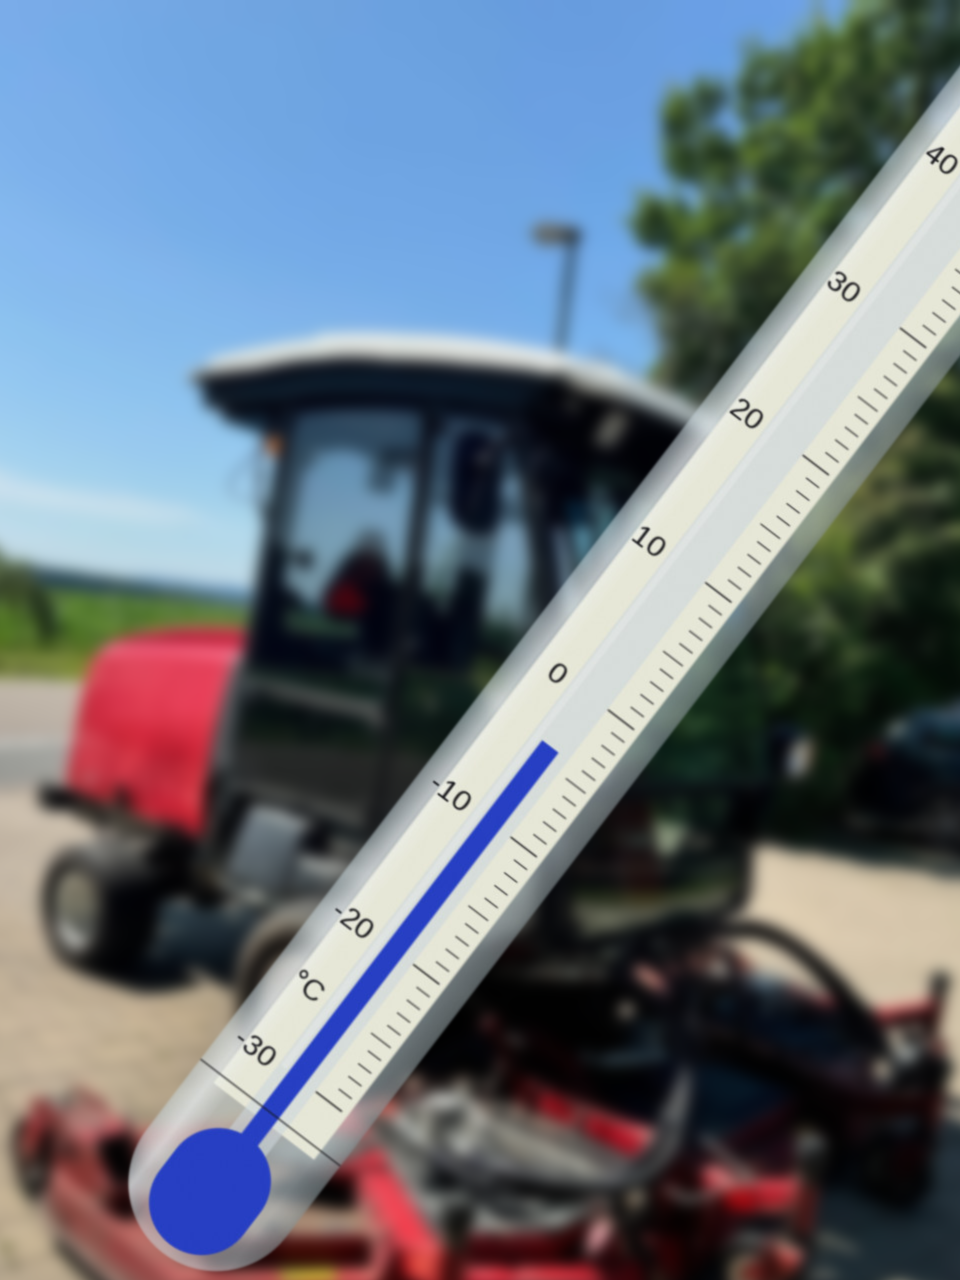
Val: -4; °C
